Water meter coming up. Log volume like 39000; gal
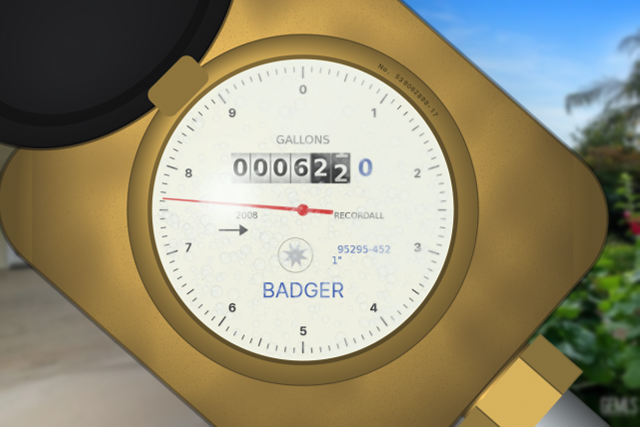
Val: 6217.6; gal
